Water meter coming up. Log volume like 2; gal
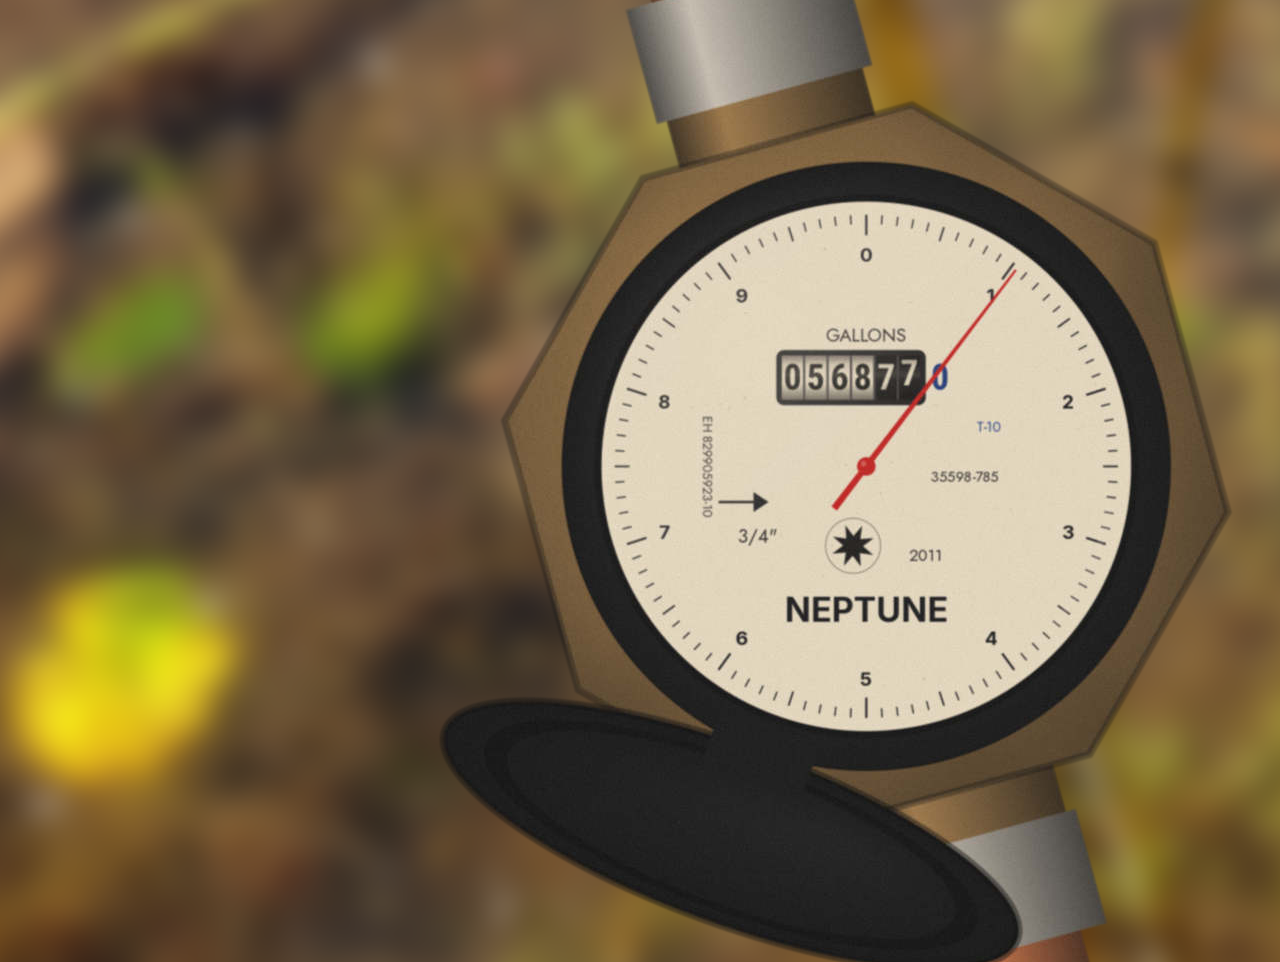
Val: 568771.0; gal
